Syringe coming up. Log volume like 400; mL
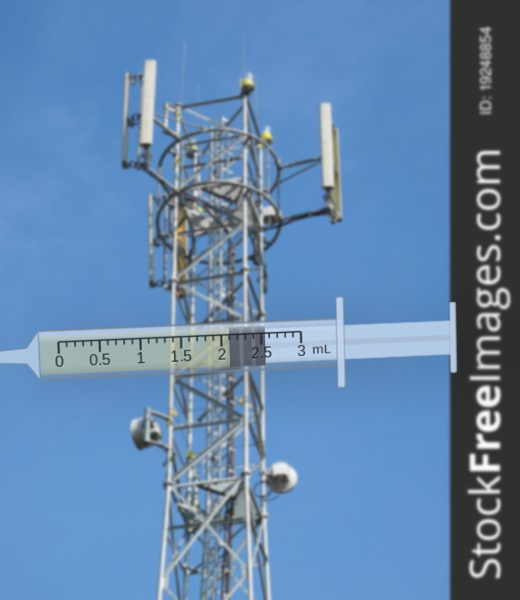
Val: 2.1; mL
